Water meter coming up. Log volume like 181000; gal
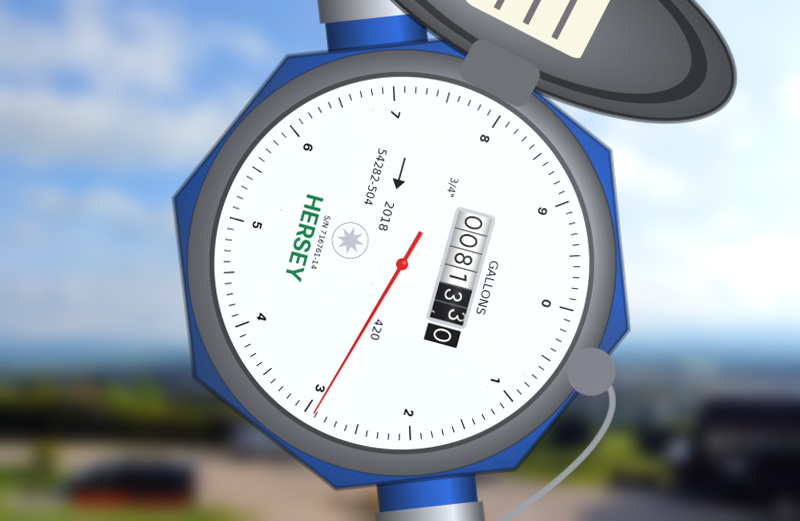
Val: 81332.9; gal
